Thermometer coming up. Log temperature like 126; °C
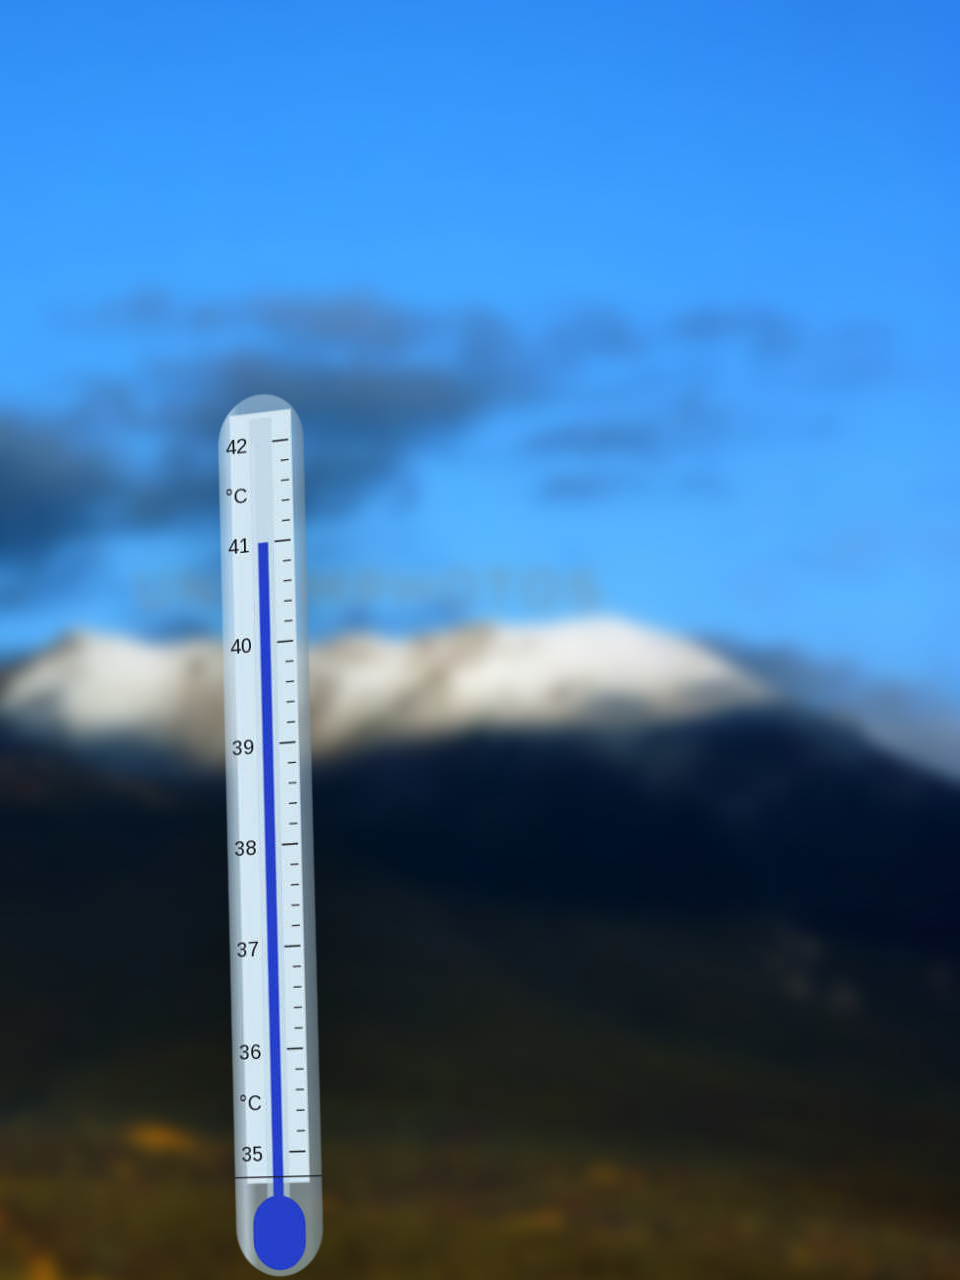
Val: 41; °C
